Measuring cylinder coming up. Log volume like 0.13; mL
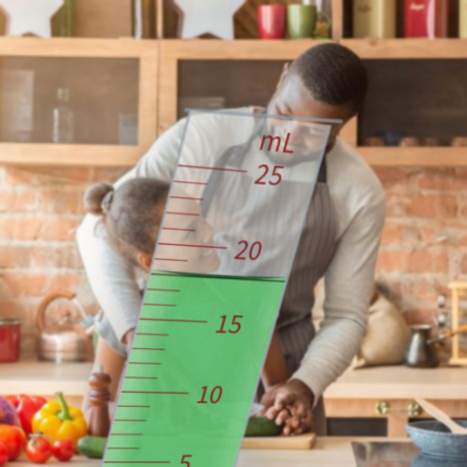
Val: 18; mL
